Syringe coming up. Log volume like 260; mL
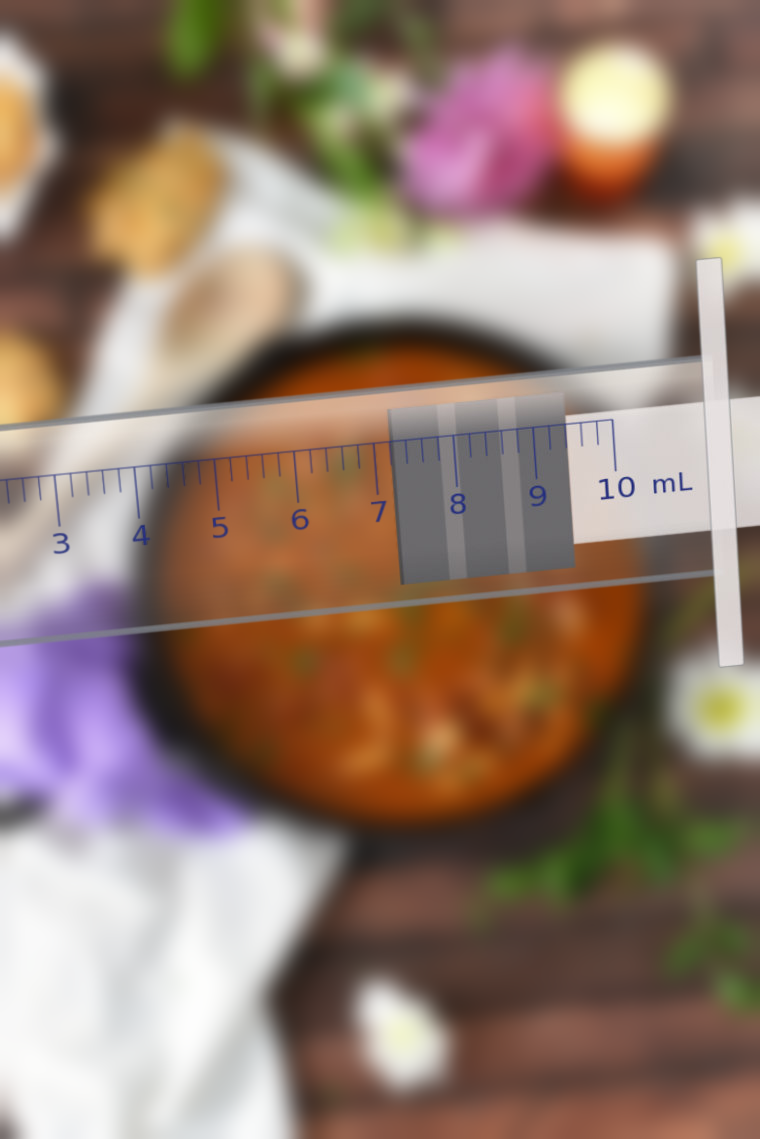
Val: 7.2; mL
